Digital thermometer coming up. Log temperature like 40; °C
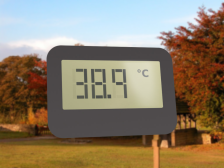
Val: 38.9; °C
